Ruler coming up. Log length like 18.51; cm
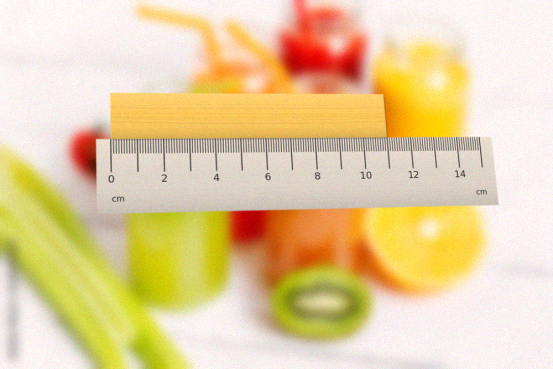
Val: 11; cm
